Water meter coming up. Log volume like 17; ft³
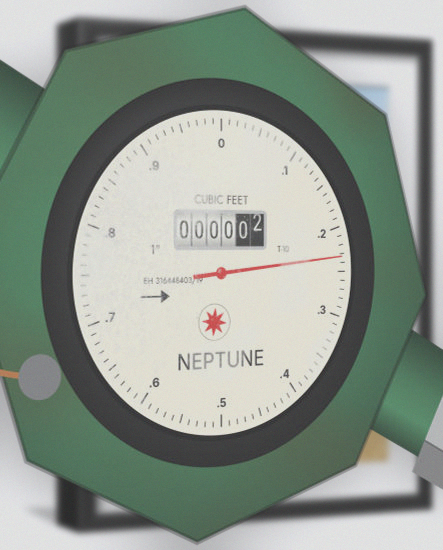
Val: 2.23; ft³
